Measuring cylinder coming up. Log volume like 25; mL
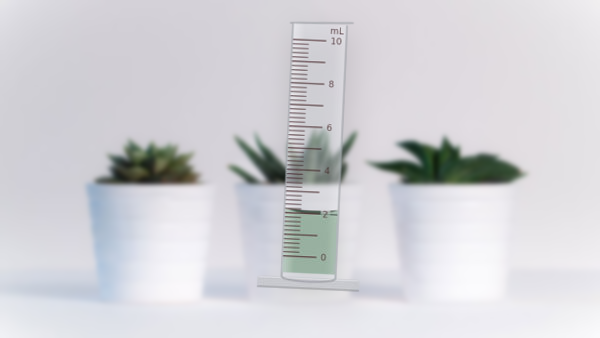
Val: 2; mL
